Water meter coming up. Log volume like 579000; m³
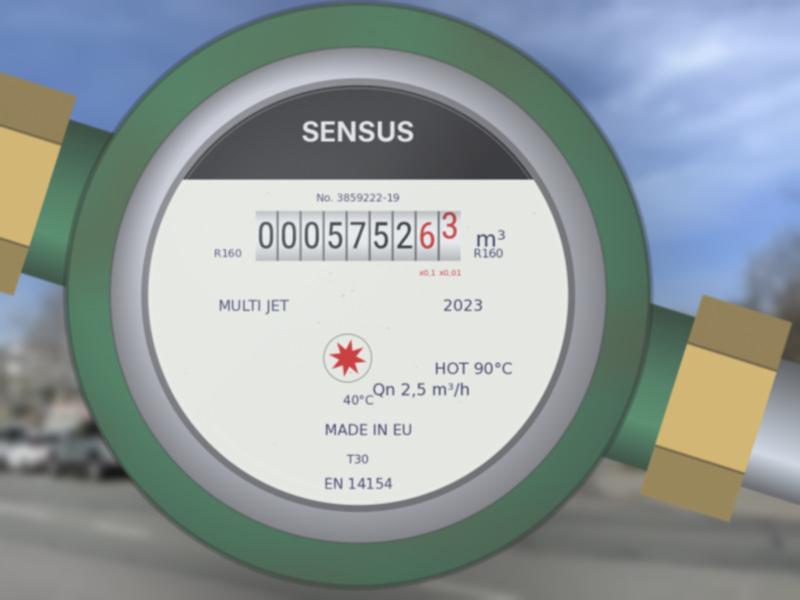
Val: 5752.63; m³
